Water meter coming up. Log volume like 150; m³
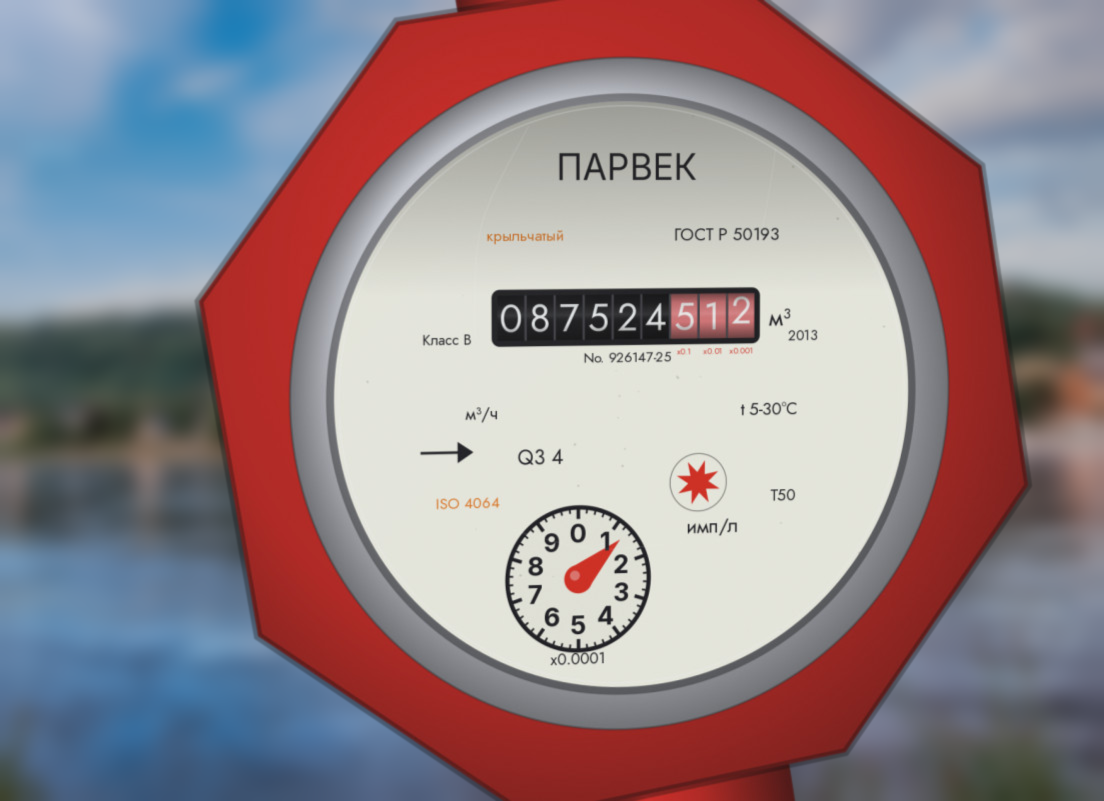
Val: 87524.5121; m³
